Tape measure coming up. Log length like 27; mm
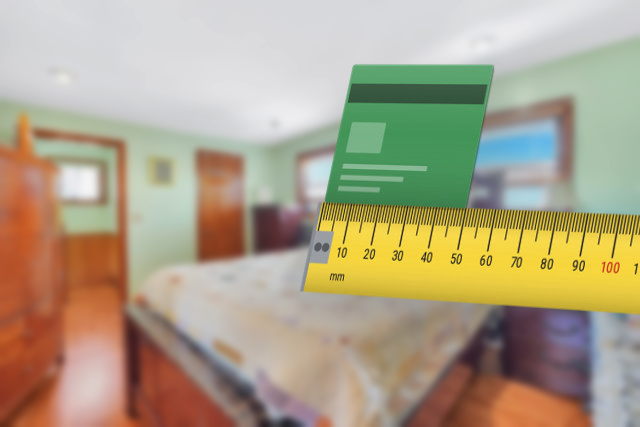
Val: 50; mm
